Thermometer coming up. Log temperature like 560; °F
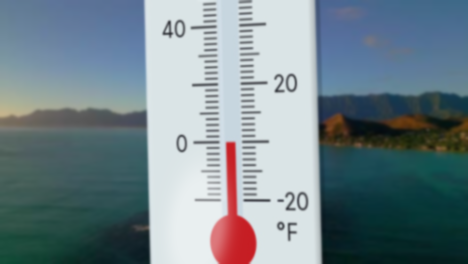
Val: 0; °F
